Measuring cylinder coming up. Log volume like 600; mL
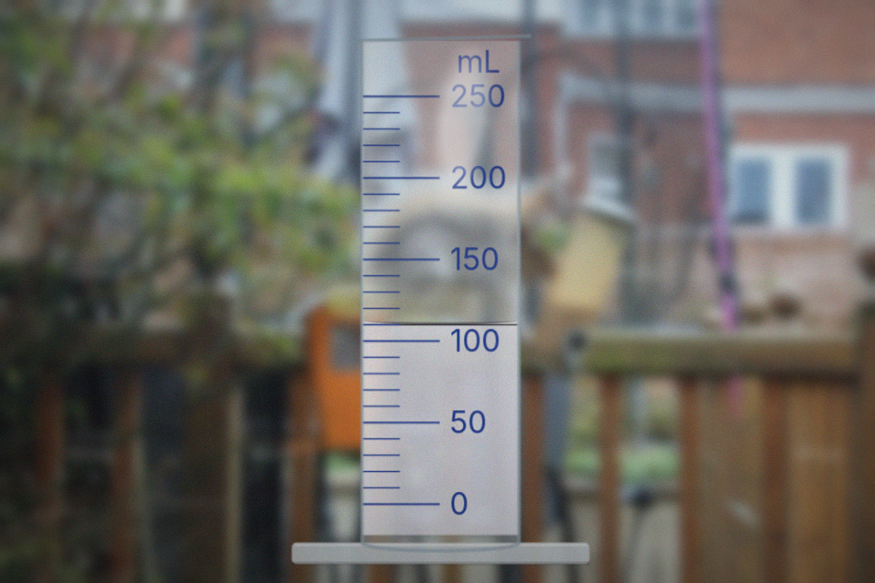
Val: 110; mL
